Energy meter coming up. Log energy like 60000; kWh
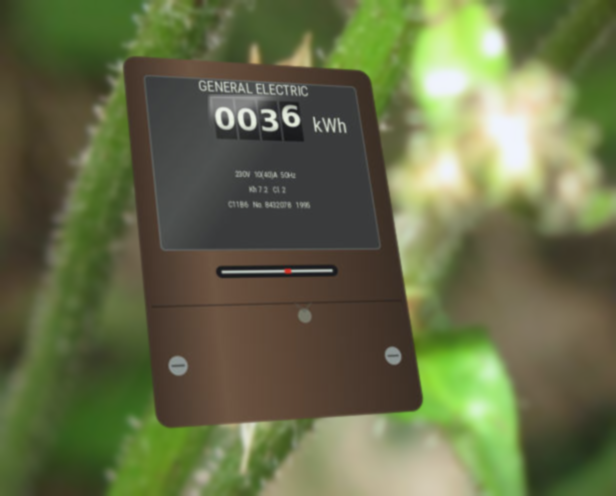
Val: 36; kWh
